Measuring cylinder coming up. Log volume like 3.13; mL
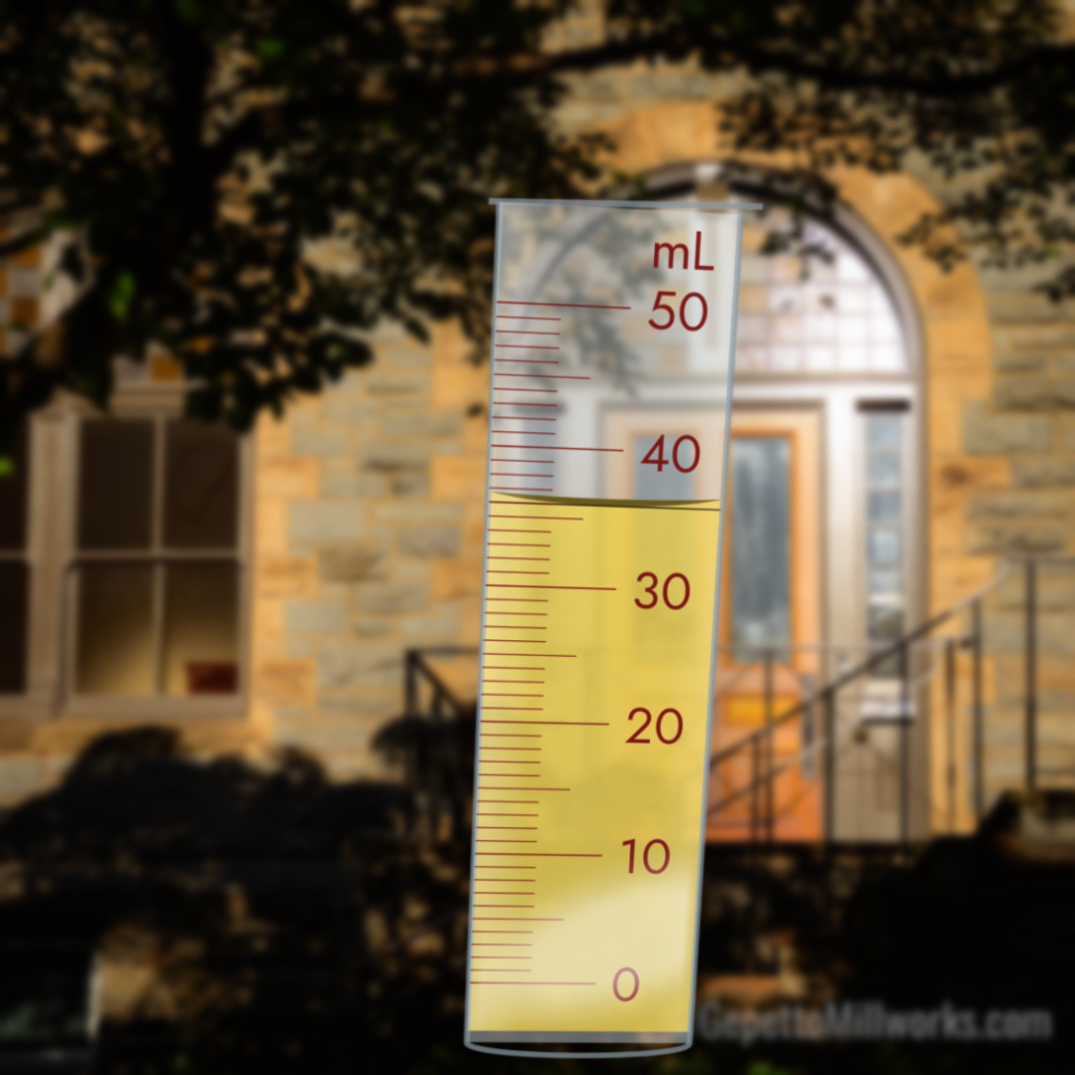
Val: 36; mL
